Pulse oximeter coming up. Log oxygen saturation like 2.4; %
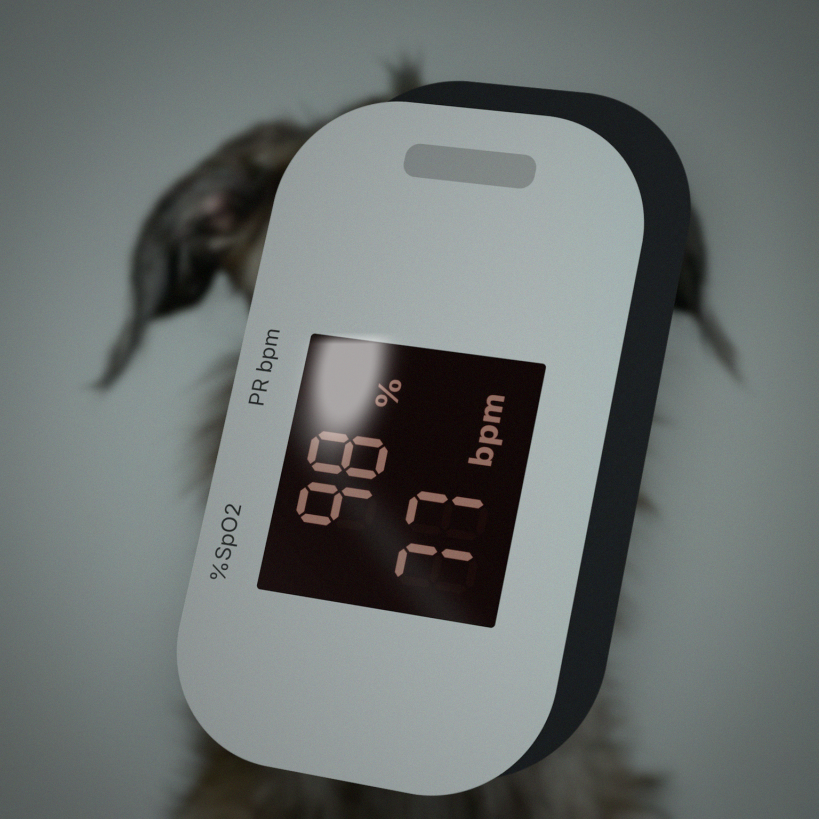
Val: 98; %
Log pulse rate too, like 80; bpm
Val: 77; bpm
